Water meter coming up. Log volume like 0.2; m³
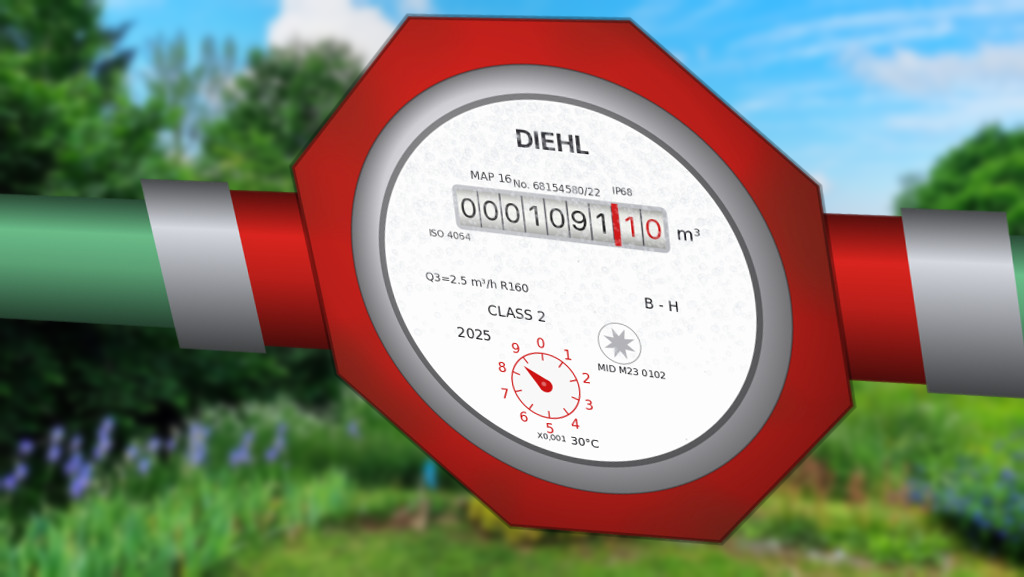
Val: 1091.108; m³
